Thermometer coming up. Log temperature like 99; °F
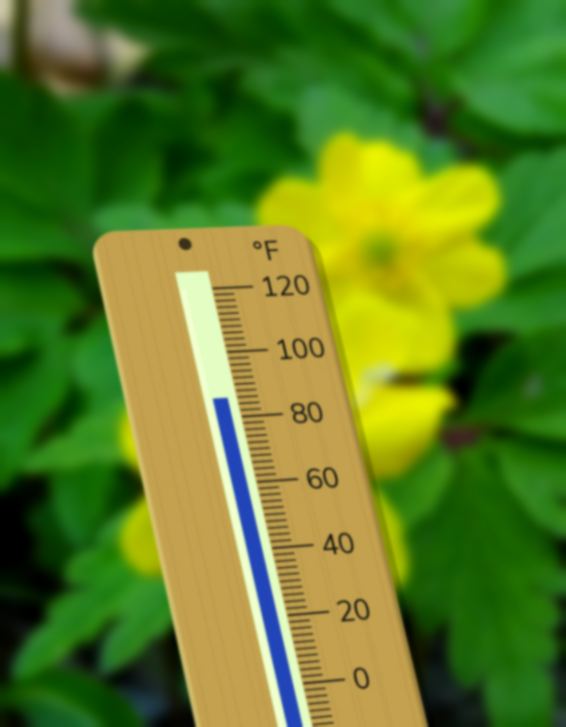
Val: 86; °F
